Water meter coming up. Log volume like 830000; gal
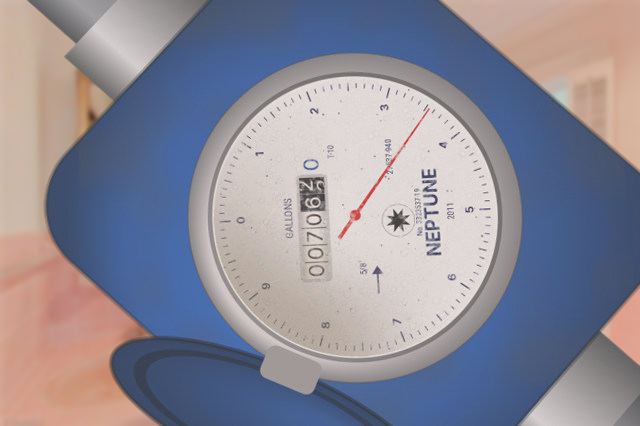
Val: 70623.5; gal
